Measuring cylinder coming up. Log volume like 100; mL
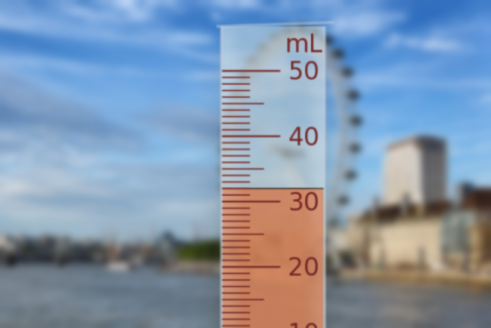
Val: 32; mL
